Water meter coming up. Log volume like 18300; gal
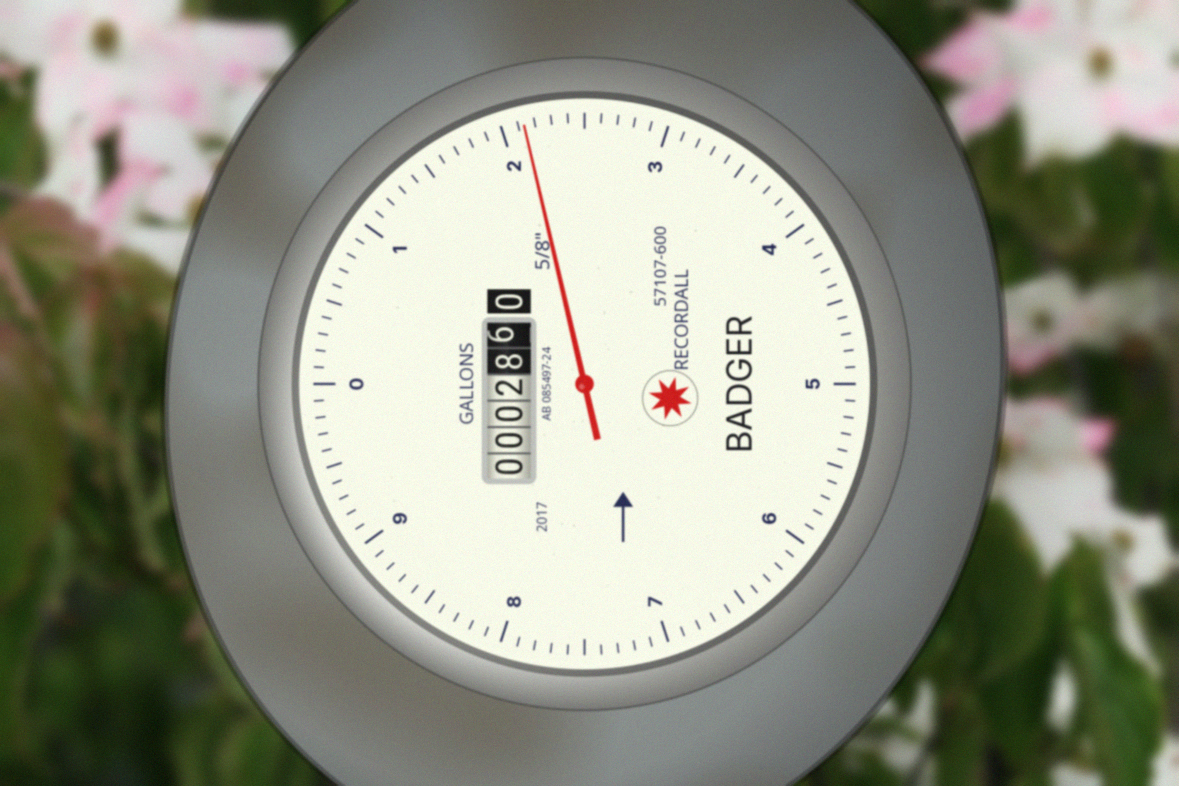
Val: 2862.1; gal
